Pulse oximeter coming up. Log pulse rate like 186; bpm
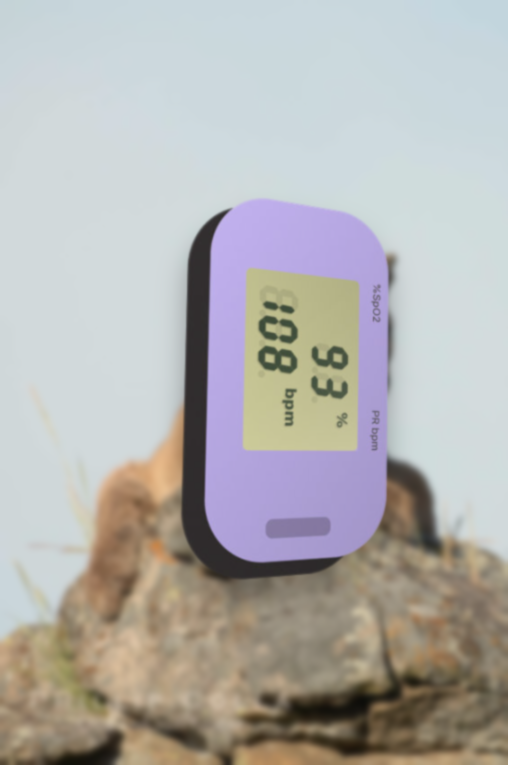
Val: 108; bpm
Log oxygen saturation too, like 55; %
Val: 93; %
